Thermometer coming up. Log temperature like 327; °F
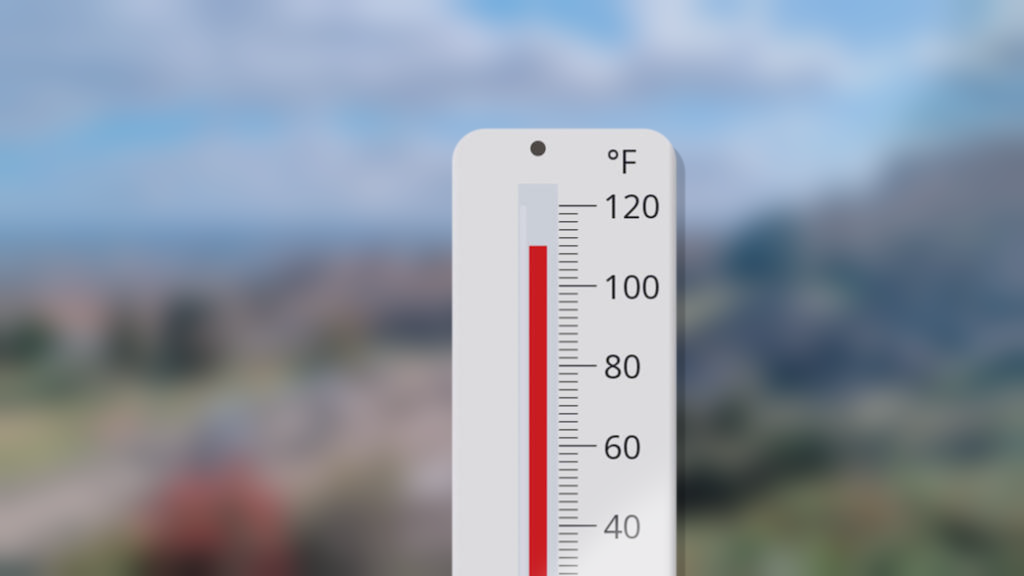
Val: 110; °F
